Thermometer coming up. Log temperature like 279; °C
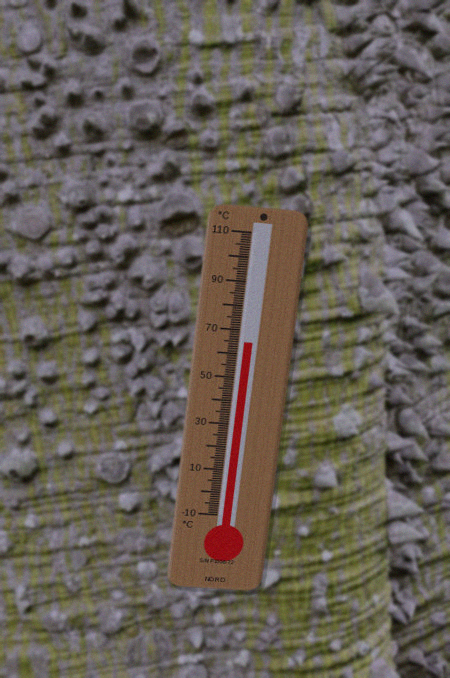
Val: 65; °C
